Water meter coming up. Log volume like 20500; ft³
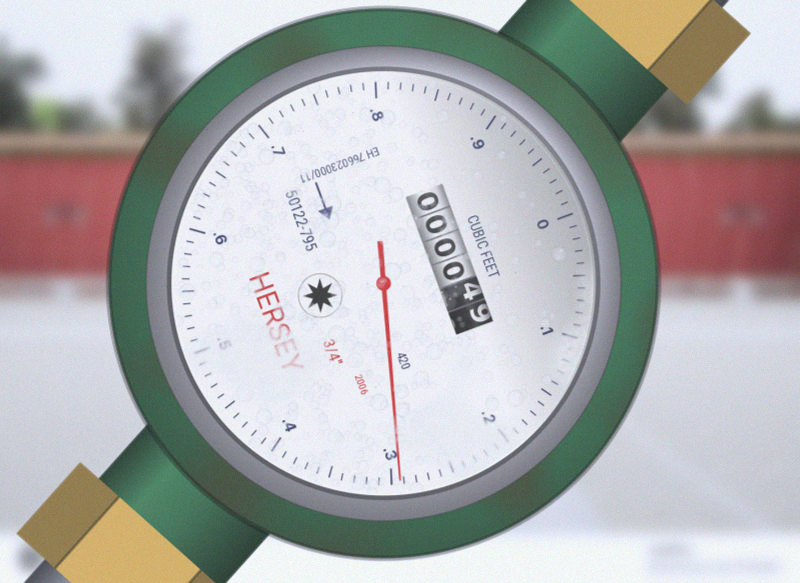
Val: 49.29; ft³
